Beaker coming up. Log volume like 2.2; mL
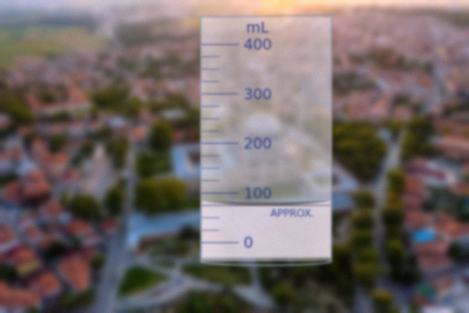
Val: 75; mL
